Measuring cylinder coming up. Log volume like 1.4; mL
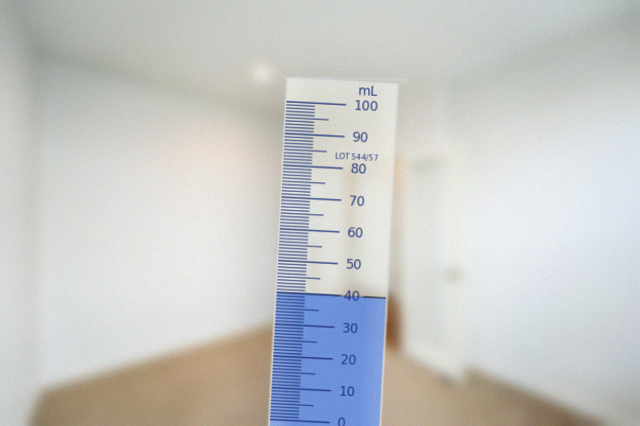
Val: 40; mL
